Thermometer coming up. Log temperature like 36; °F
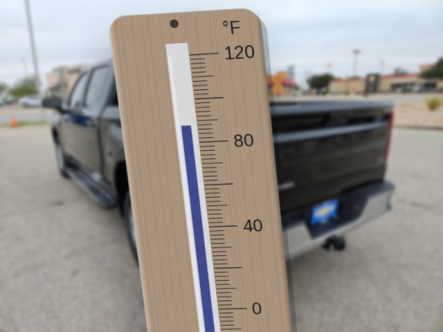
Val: 88; °F
